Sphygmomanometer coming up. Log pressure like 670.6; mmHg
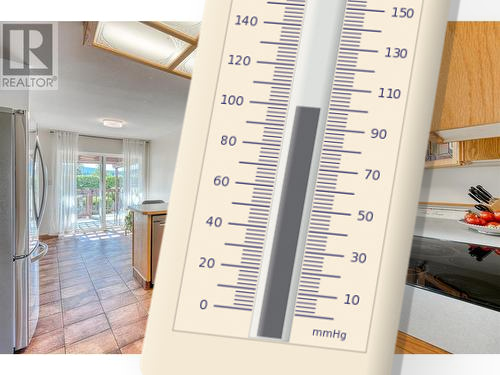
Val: 100; mmHg
